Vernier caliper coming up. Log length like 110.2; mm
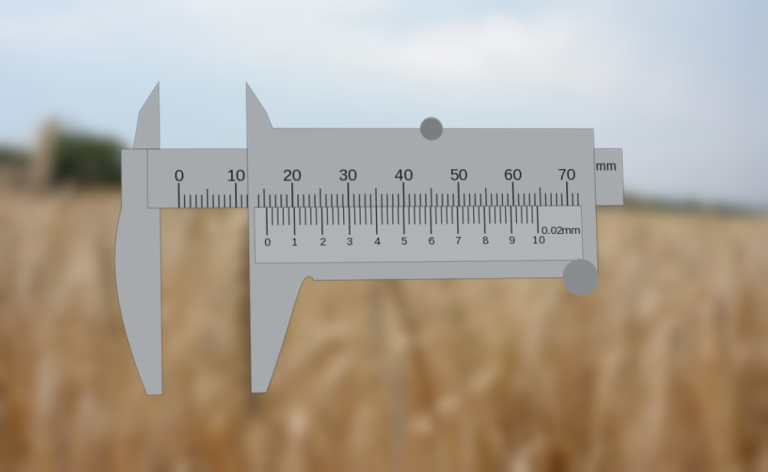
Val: 15.4; mm
